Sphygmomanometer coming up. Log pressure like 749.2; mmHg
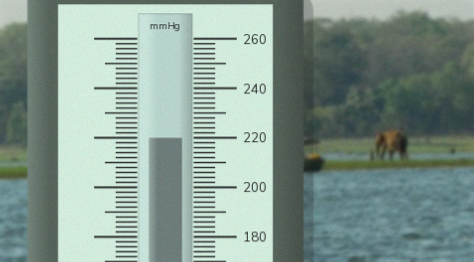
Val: 220; mmHg
